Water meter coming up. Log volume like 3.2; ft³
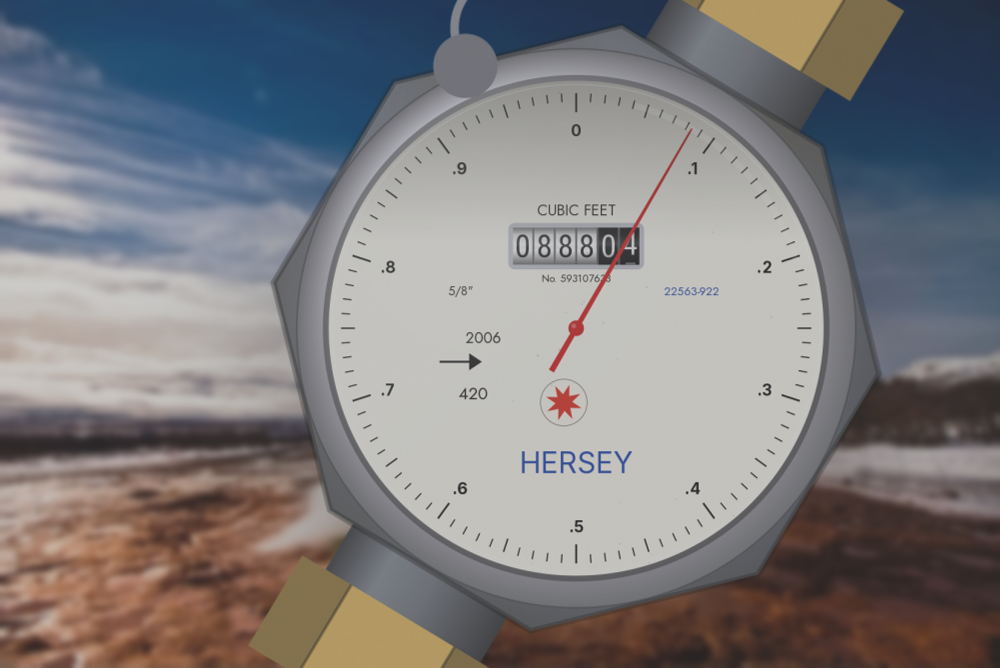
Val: 88804.08; ft³
